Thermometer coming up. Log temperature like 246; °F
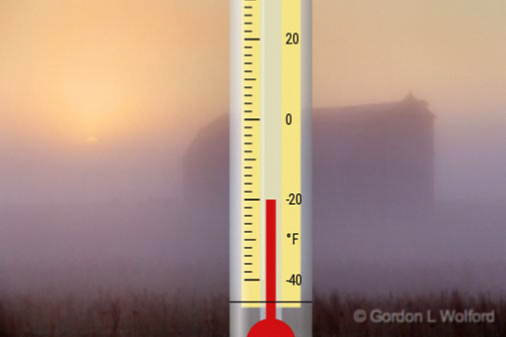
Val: -20; °F
